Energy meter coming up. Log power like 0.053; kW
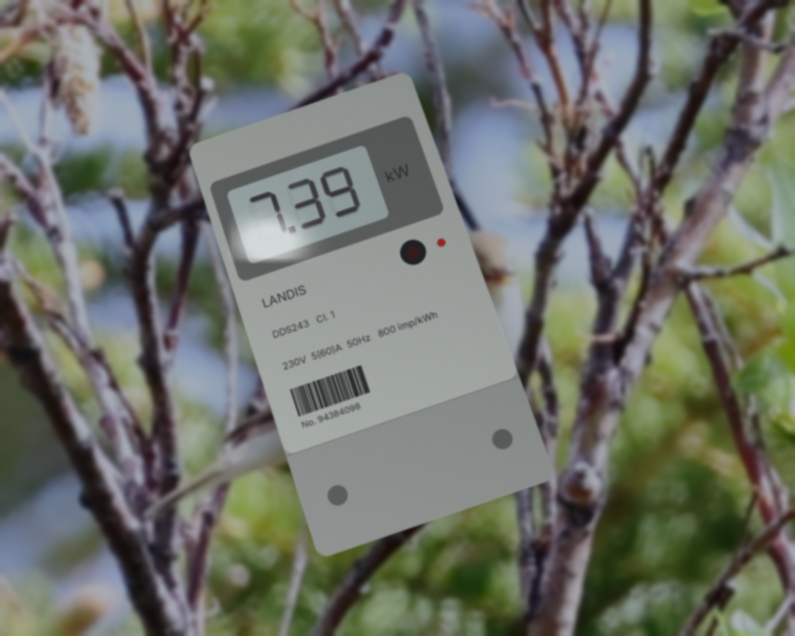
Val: 7.39; kW
